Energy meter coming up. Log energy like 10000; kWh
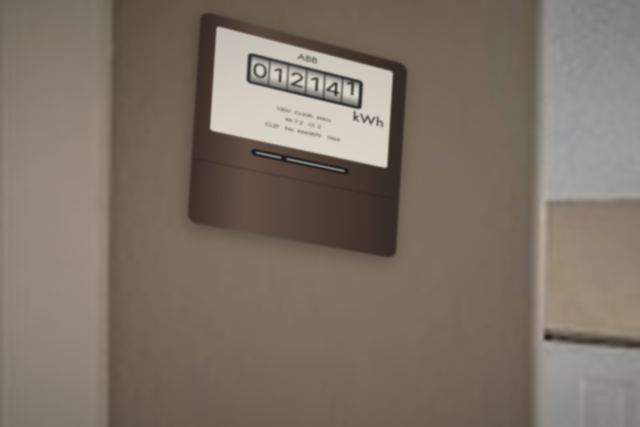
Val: 12141; kWh
